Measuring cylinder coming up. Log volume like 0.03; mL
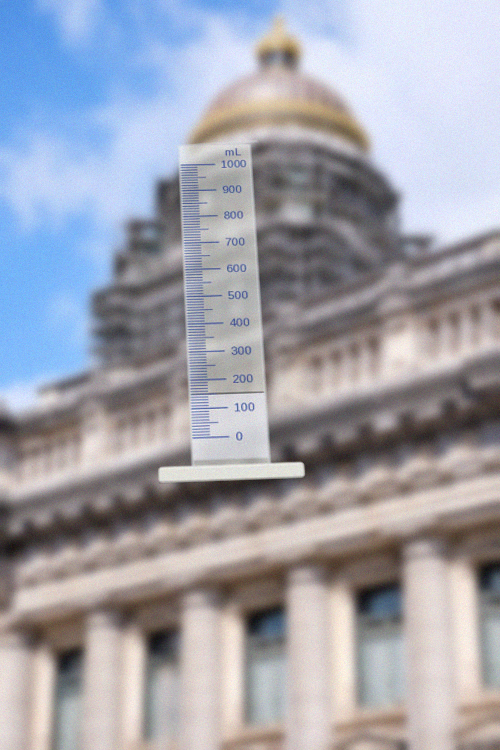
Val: 150; mL
